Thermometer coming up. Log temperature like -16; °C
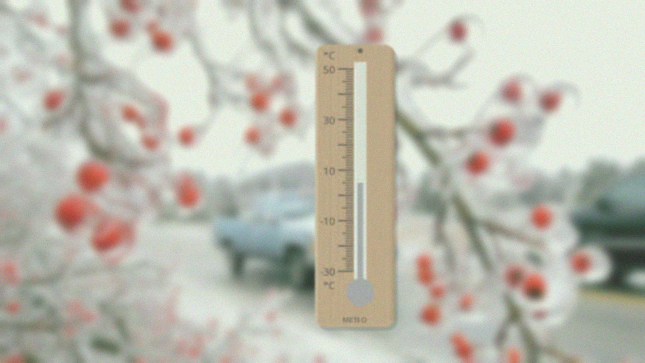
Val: 5; °C
